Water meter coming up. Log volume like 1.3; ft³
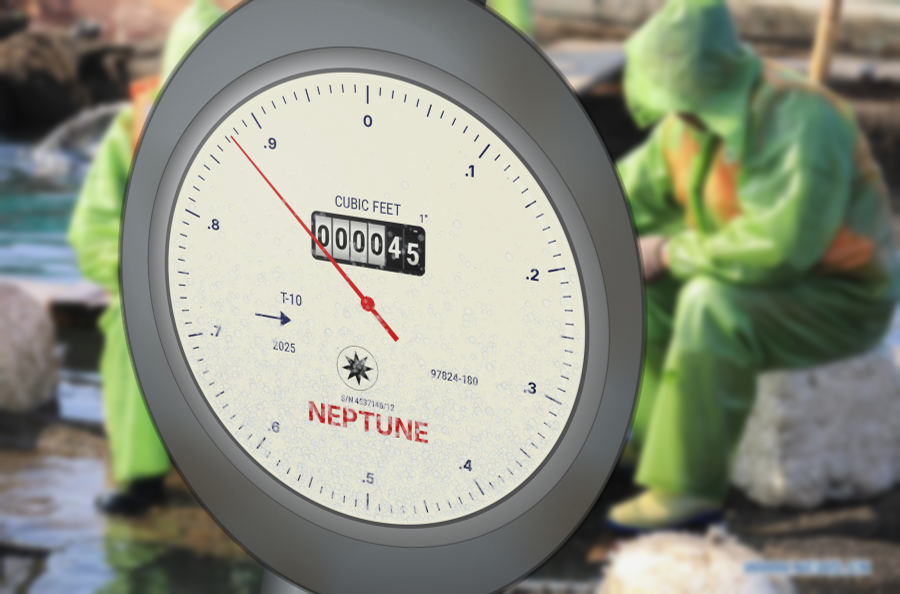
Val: 44.87; ft³
